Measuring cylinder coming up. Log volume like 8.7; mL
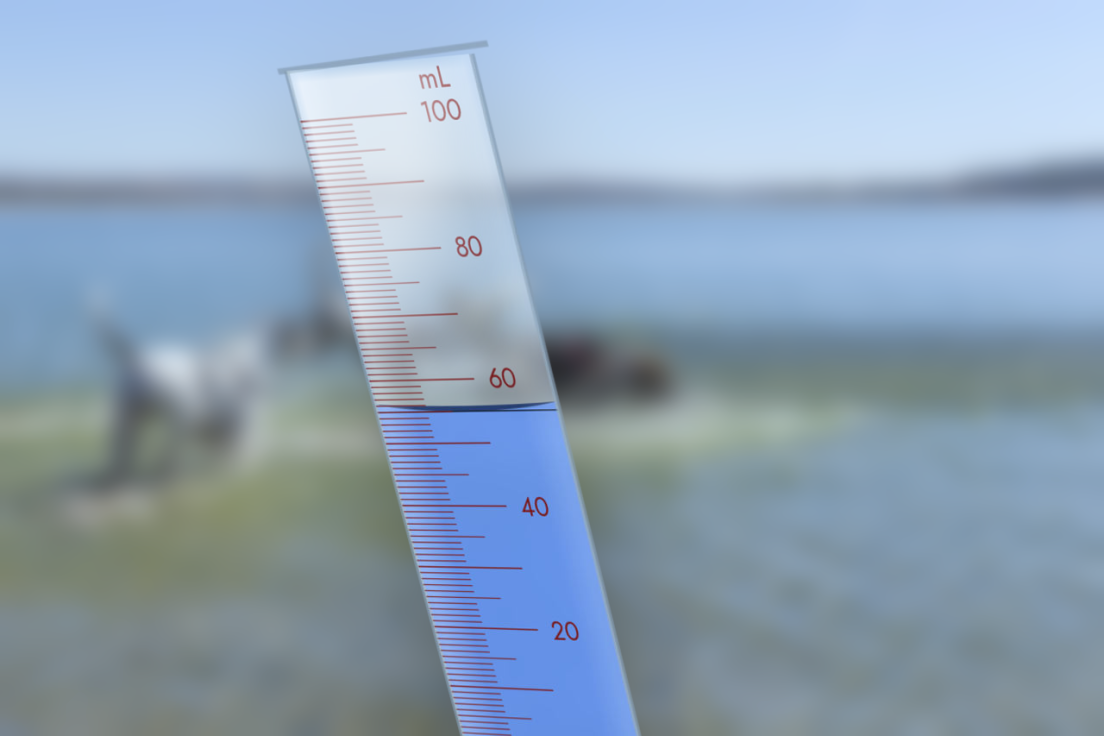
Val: 55; mL
